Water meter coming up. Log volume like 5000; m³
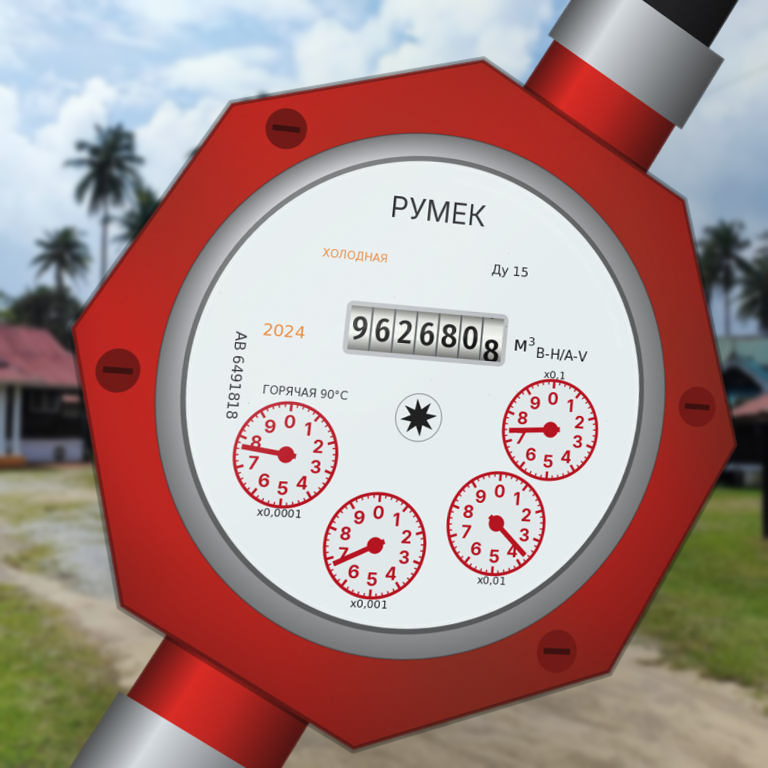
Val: 9626807.7367; m³
